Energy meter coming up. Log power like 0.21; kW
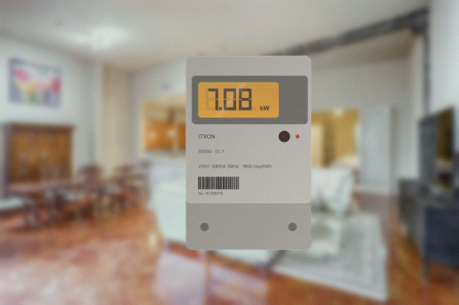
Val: 7.08; kW
